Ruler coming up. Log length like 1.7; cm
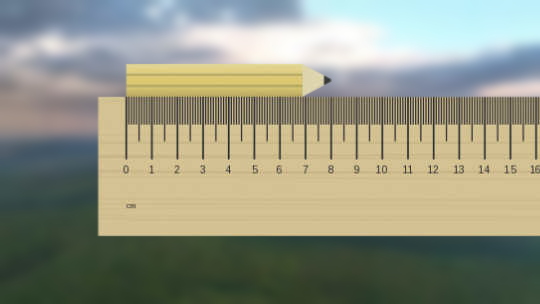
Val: 8; cm
